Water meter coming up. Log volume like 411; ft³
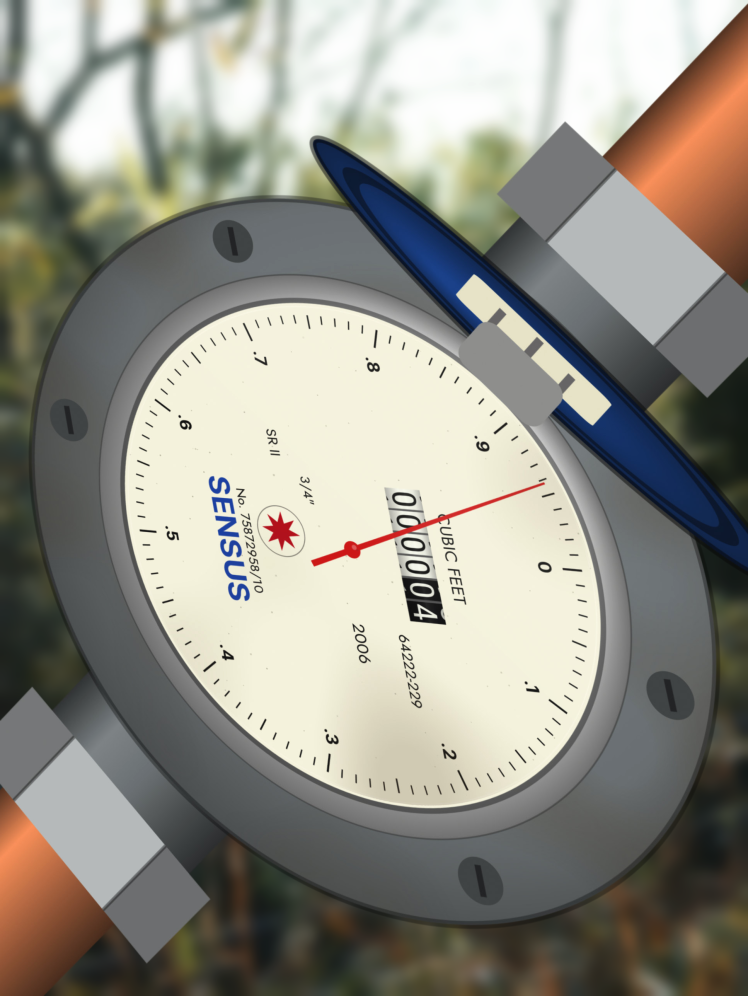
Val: 3.94; ft³
